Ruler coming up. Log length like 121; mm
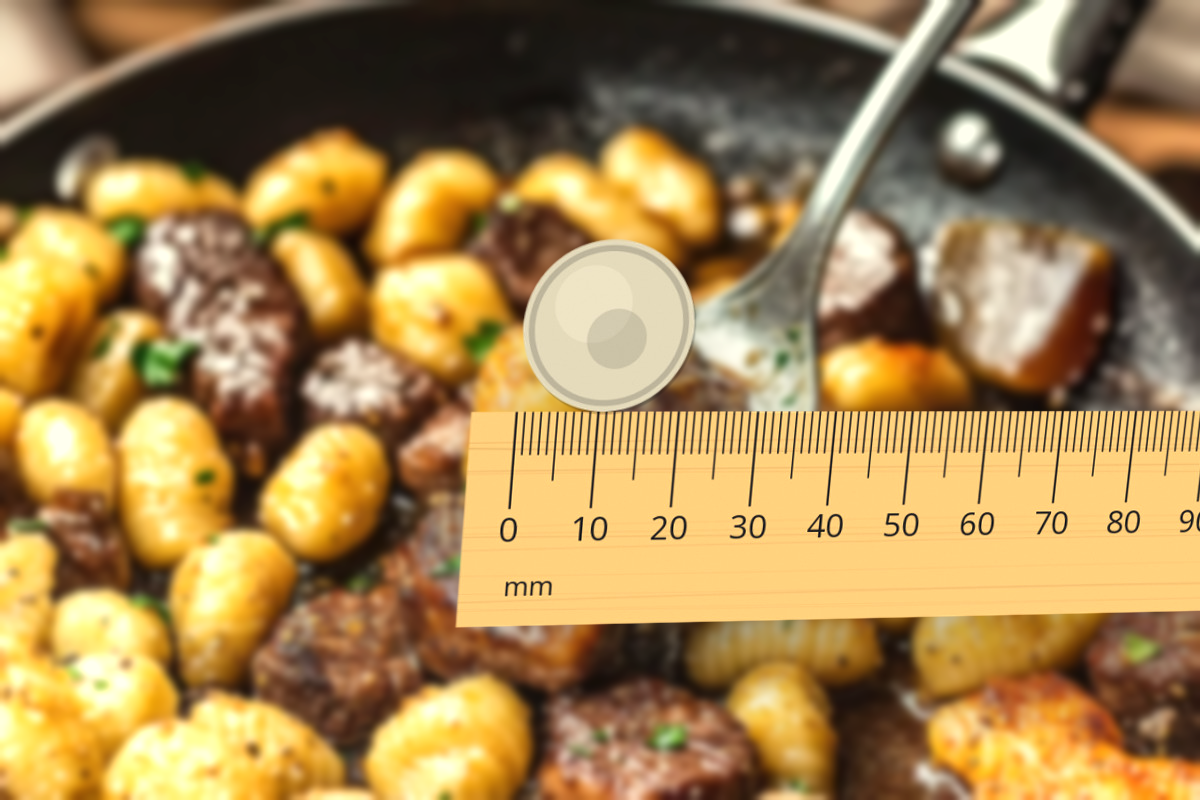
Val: 21; mm
